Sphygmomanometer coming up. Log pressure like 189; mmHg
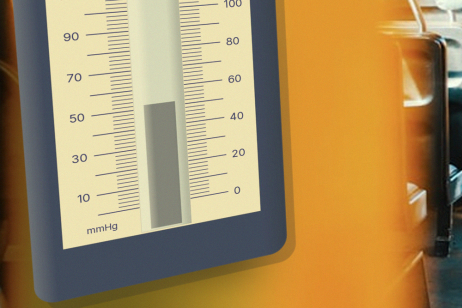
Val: 52; mmHg
